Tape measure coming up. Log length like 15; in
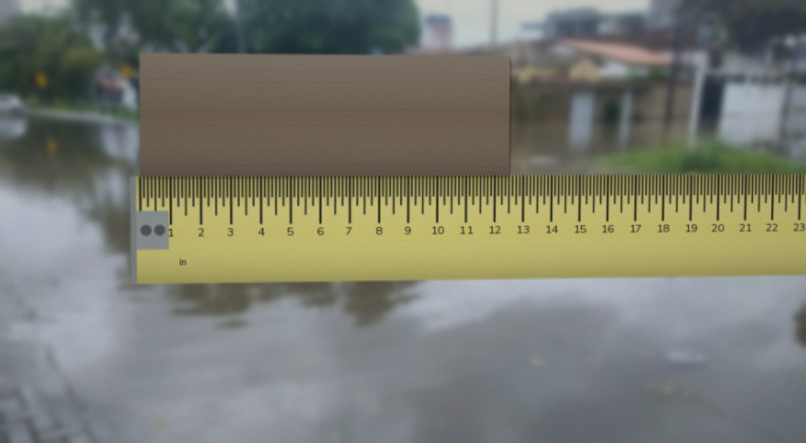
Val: 12.5; in
